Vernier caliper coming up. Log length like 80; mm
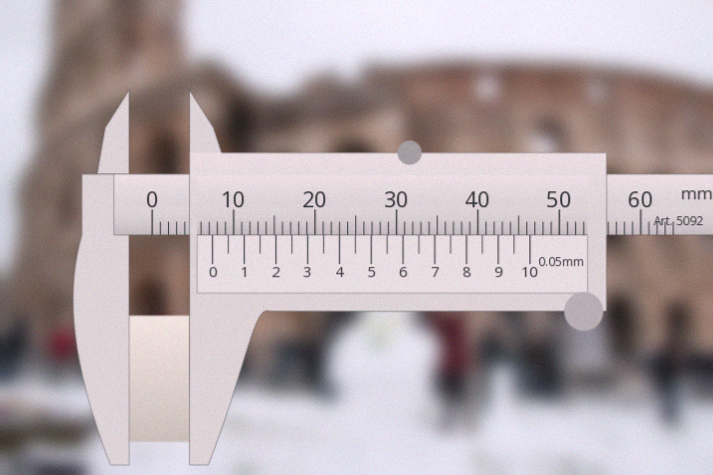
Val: 7.4; mm
